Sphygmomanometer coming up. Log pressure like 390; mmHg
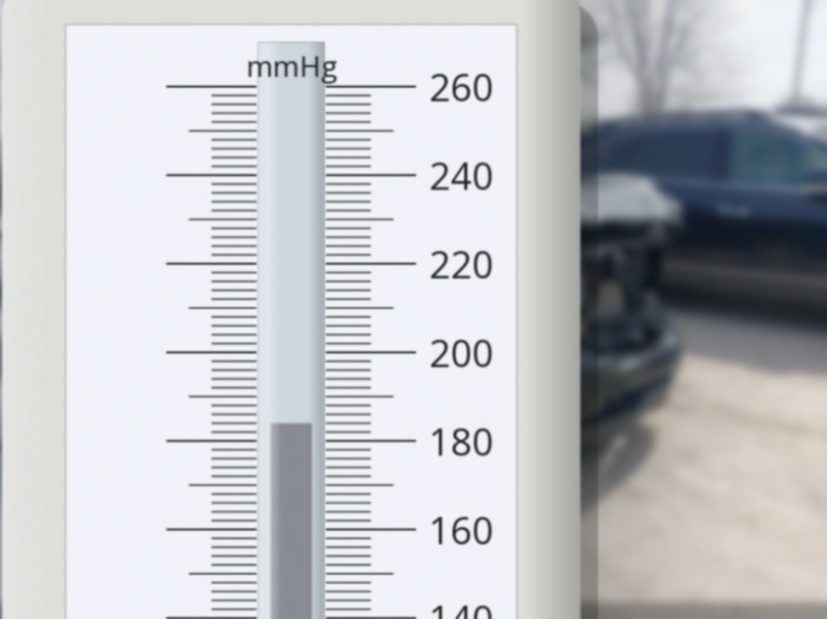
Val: 184; mmHg
